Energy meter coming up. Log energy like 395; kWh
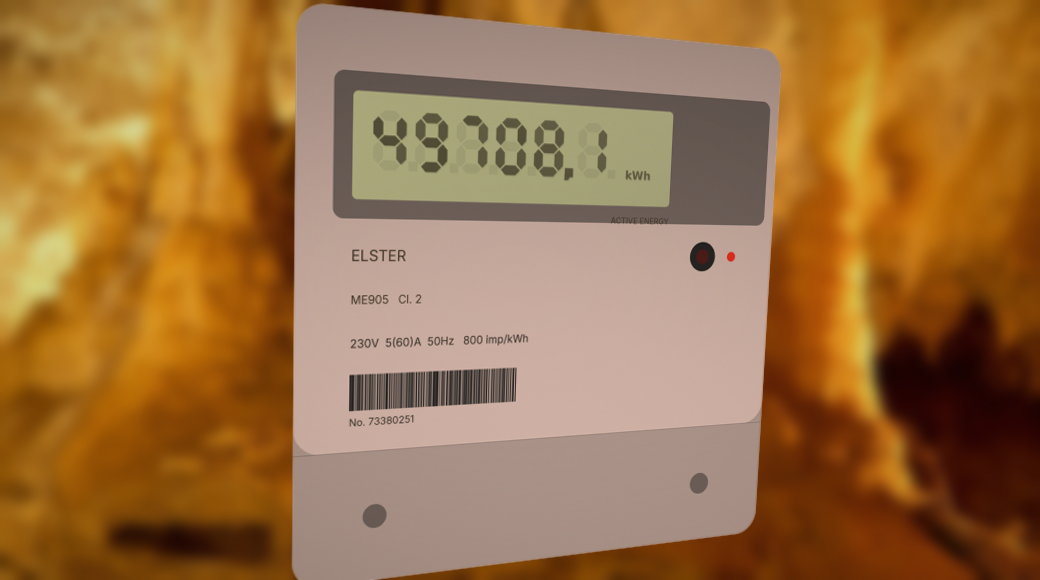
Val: 49708.1; kWh
